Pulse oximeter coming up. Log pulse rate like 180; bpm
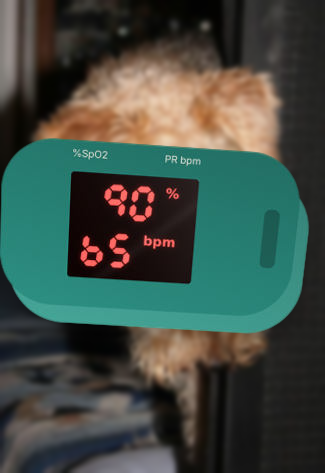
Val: 65; bpm
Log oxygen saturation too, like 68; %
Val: 90; %
